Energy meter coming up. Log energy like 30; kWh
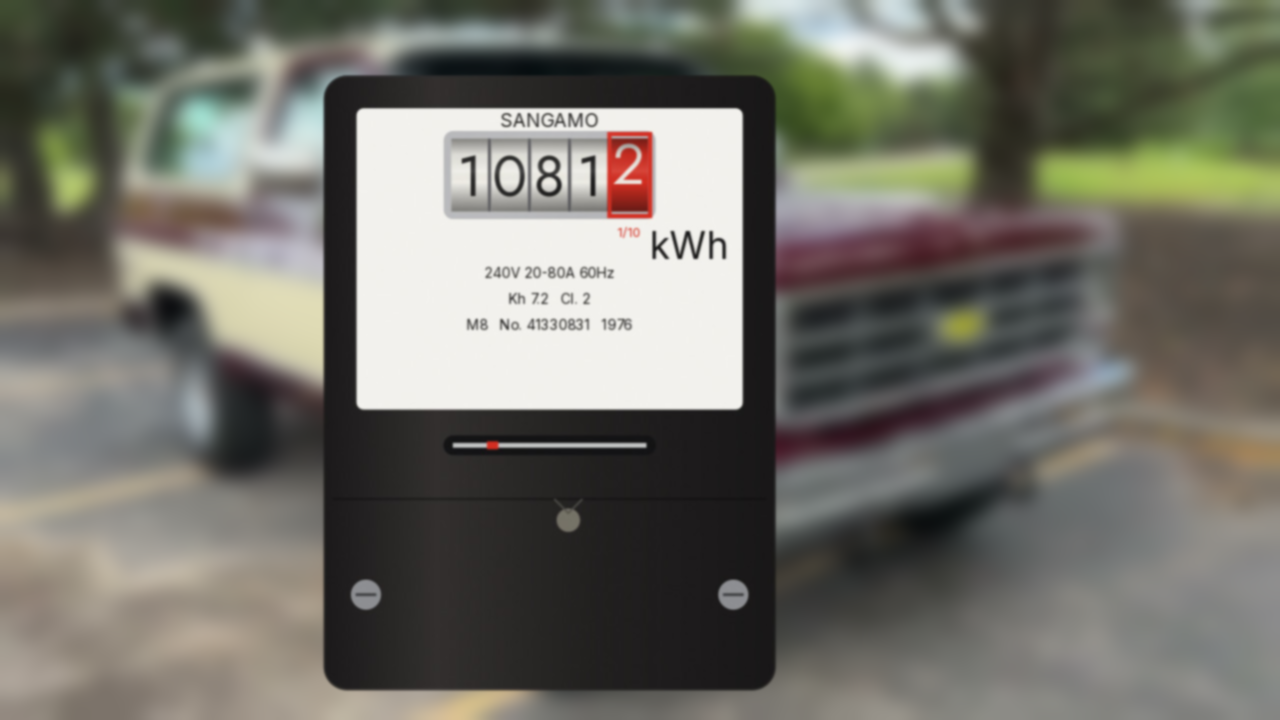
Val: 1081.2; kWh
